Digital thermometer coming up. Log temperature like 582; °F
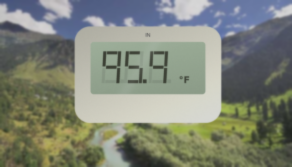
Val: 95.9; °F
